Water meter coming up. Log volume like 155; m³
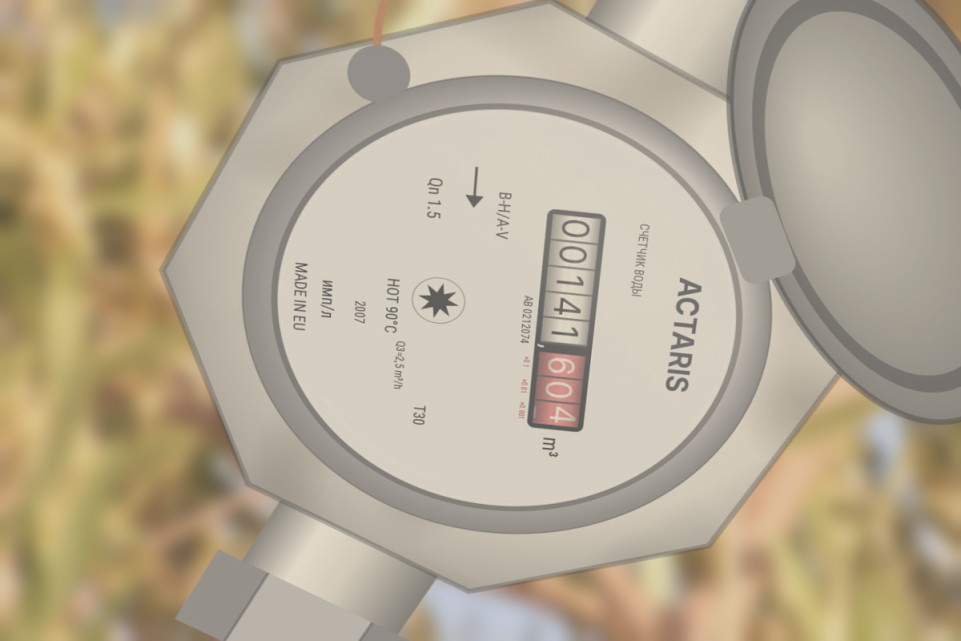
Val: 141.604; m³
